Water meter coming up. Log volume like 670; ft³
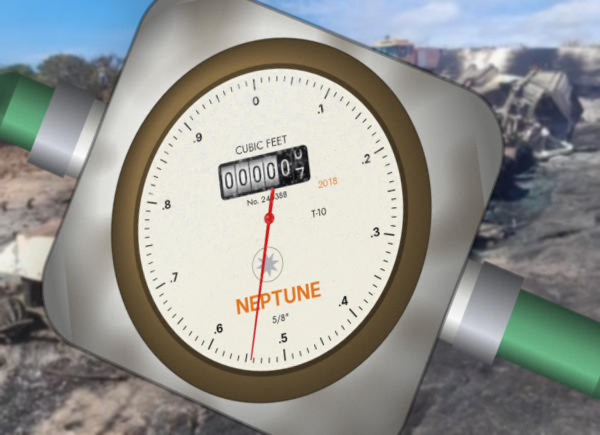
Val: 6.54; ft³
